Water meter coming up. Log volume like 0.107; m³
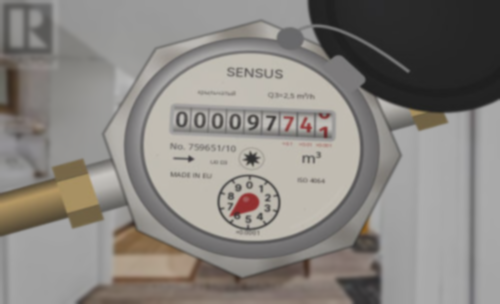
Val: 97.7406; m³
